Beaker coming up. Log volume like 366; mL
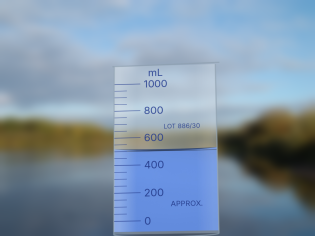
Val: 500; mL
